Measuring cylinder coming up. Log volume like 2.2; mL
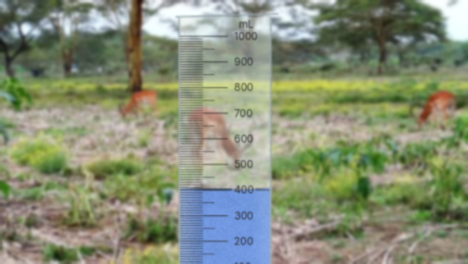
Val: 400; mL
